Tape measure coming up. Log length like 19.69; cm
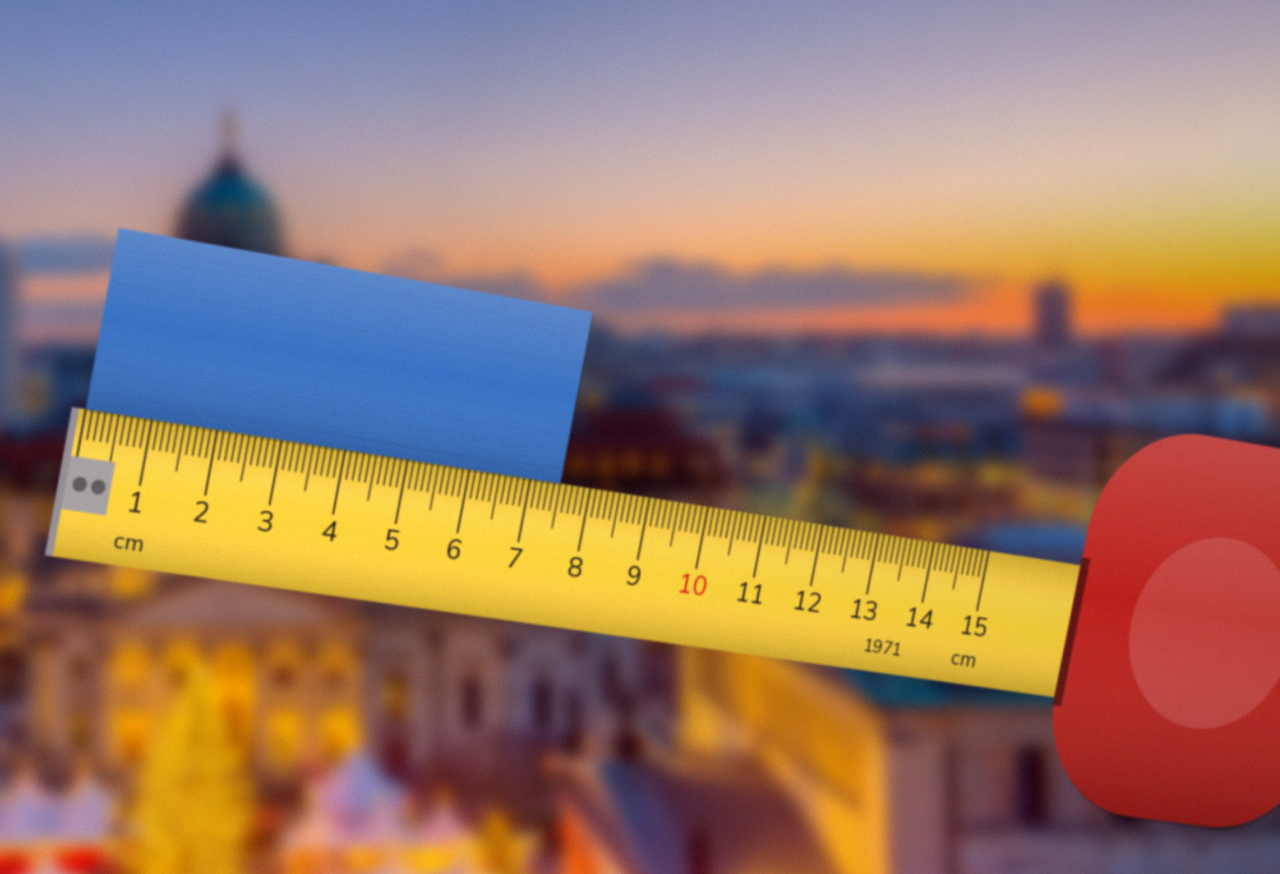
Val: 7.5; cm
